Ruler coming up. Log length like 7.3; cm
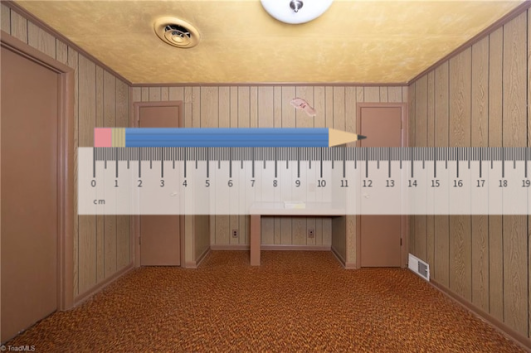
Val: 12; cm
